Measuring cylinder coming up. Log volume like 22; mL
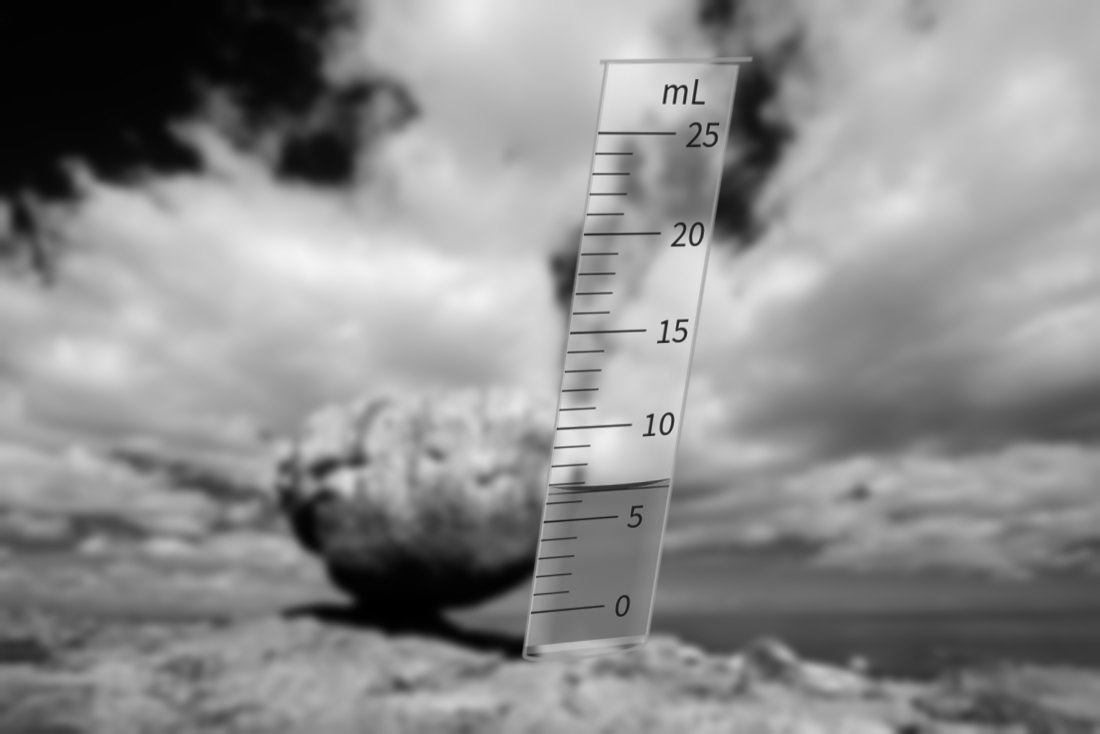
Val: 6.5; mL
